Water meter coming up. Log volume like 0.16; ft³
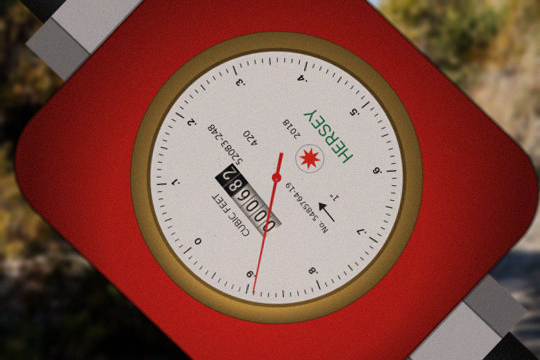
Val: 681.89; ft³
